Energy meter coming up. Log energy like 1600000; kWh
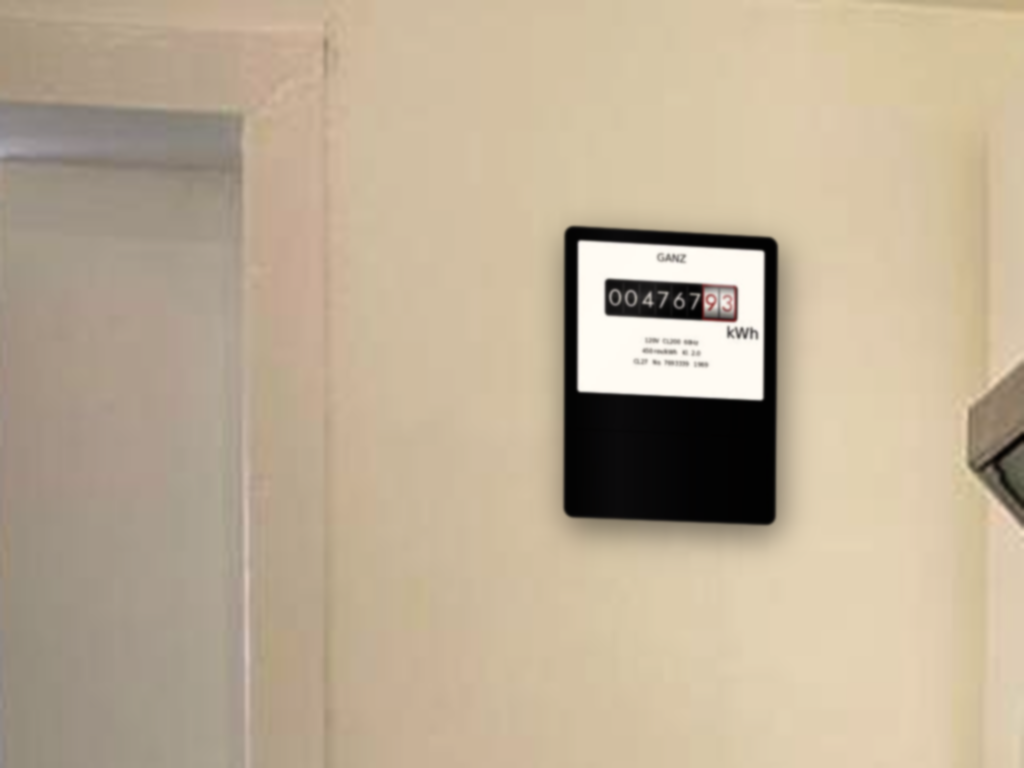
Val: 4767.93; kWh
